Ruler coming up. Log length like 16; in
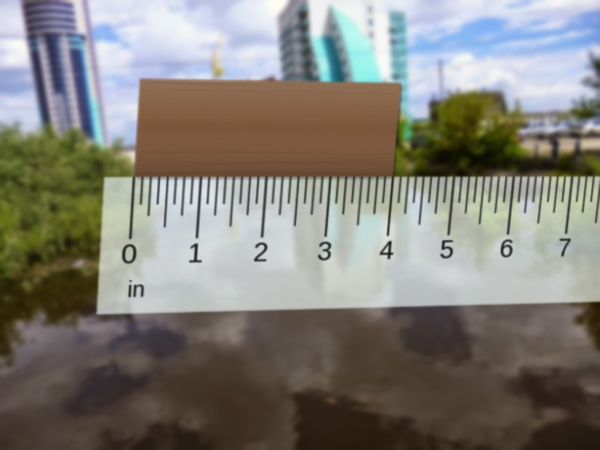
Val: 4; in
